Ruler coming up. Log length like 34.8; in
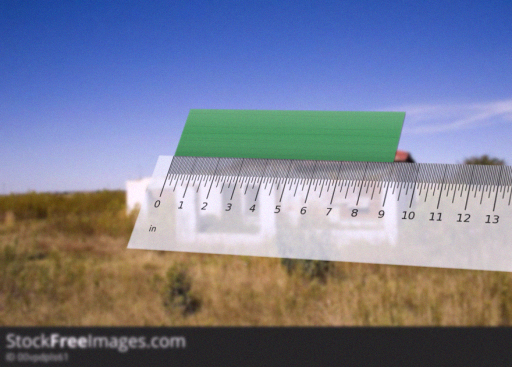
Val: 9; in
